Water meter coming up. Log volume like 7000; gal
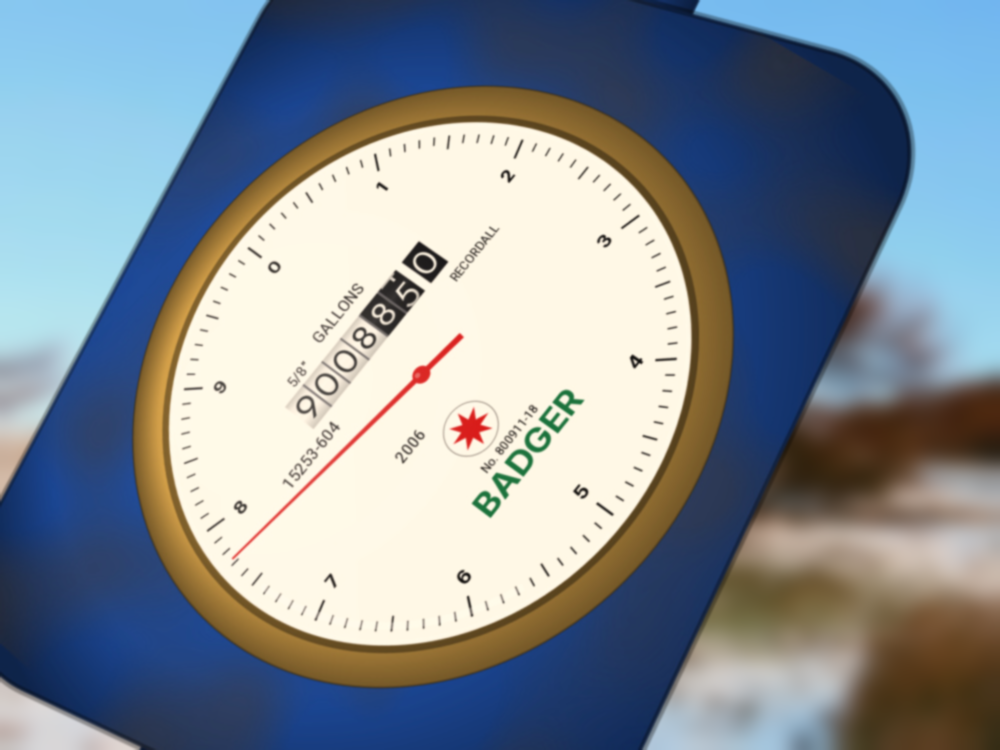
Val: 9008847.7; gal
